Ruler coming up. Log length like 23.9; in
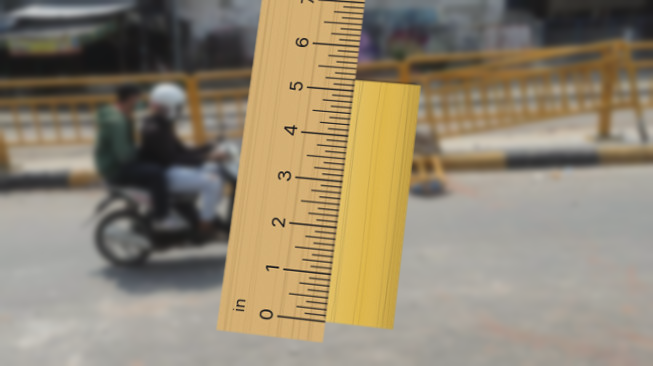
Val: 5.25; in
